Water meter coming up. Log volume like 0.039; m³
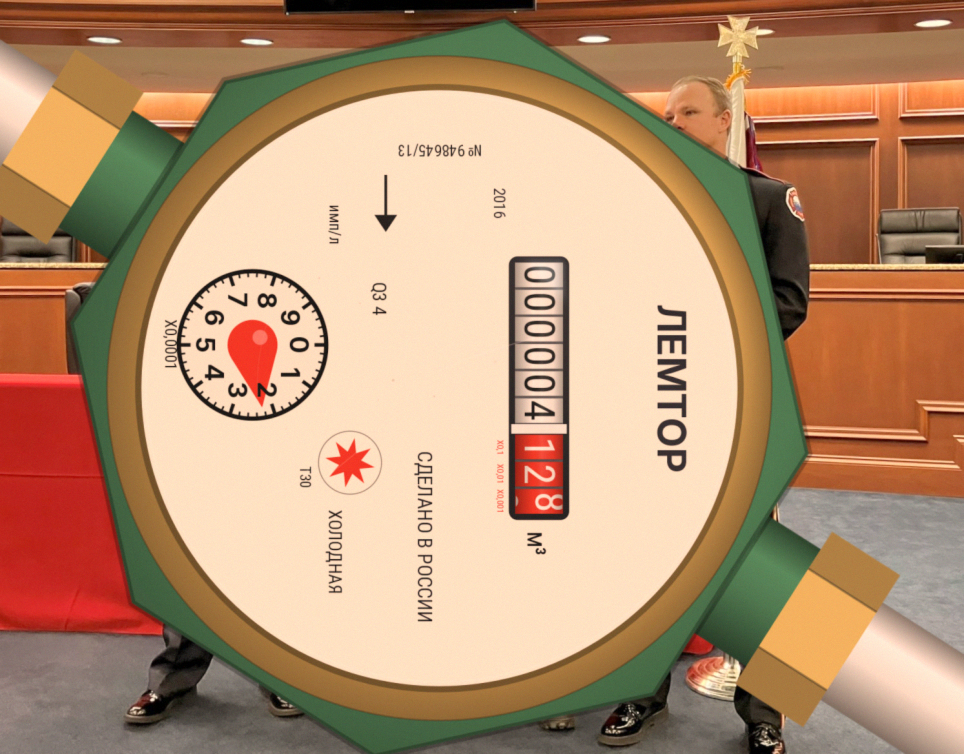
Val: 4.1282; m³
